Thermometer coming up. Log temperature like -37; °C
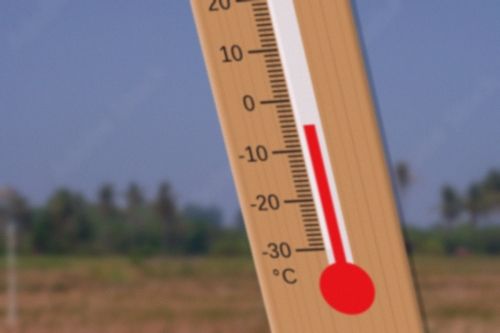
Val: -5; °C
